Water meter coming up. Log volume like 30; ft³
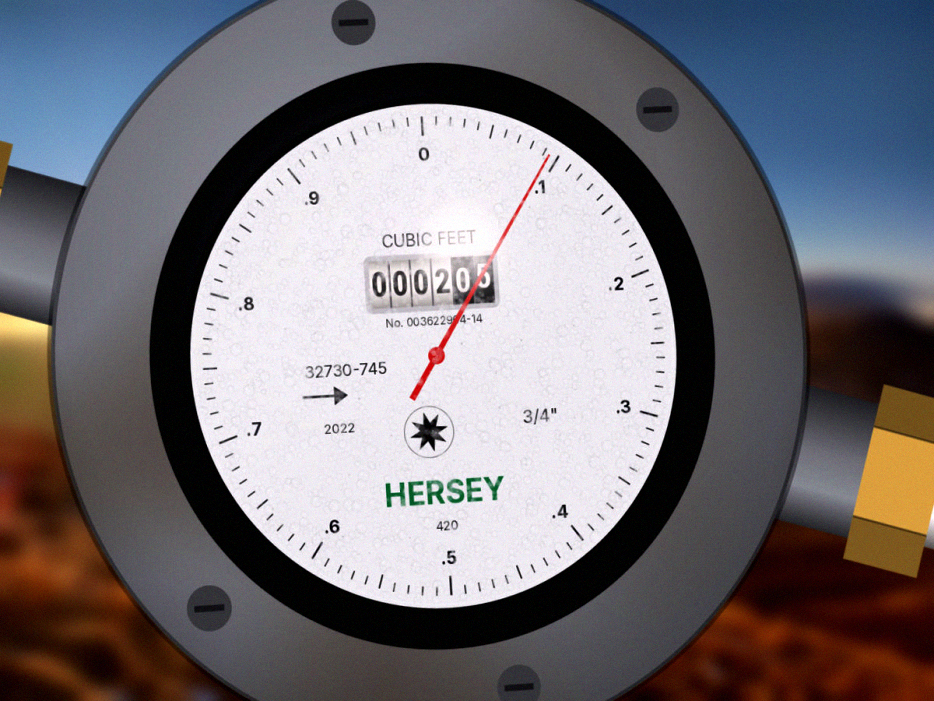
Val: 205.09; ft³
